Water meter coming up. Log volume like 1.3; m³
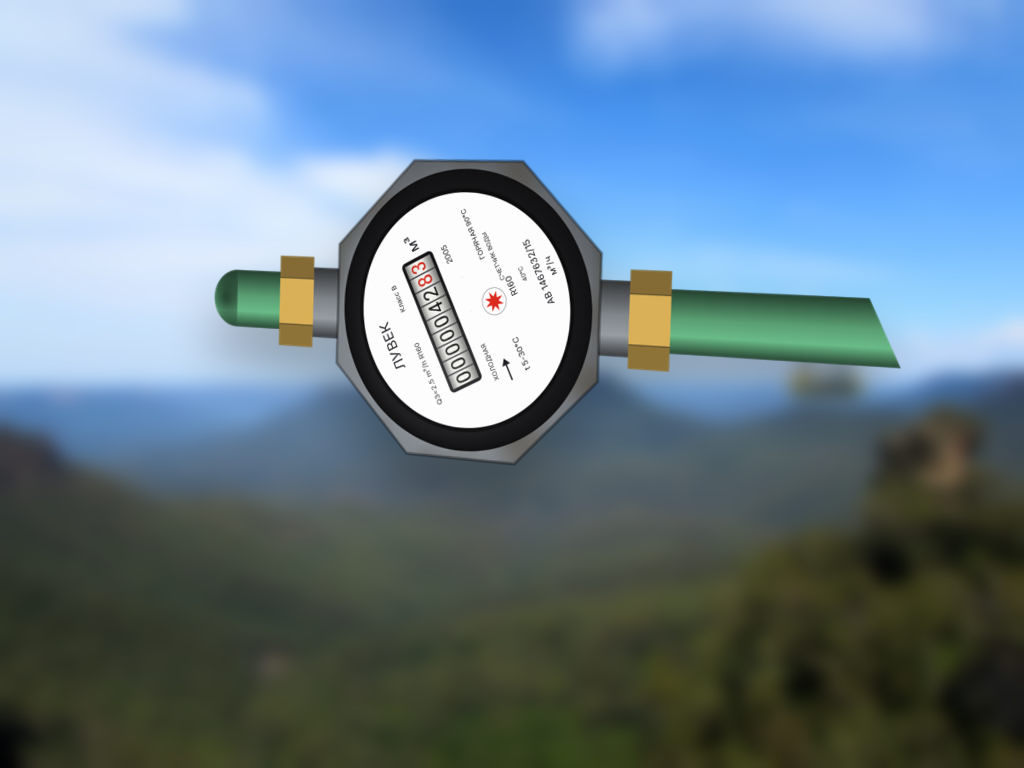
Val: 42.83; m³
